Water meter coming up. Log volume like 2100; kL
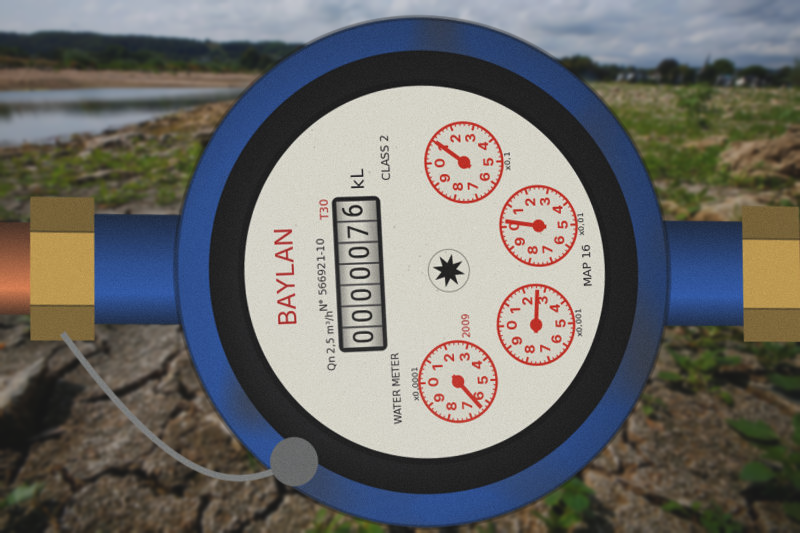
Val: 76.1026; kL
